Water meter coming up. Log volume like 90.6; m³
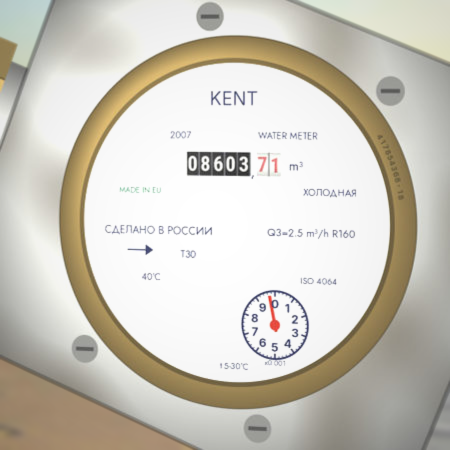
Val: 8603.709; m³
